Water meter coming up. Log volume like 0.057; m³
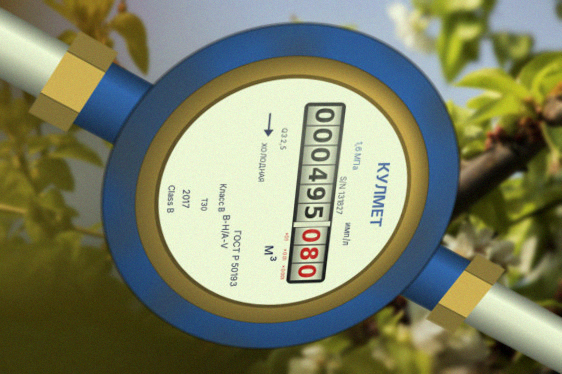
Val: 495.080; m³
